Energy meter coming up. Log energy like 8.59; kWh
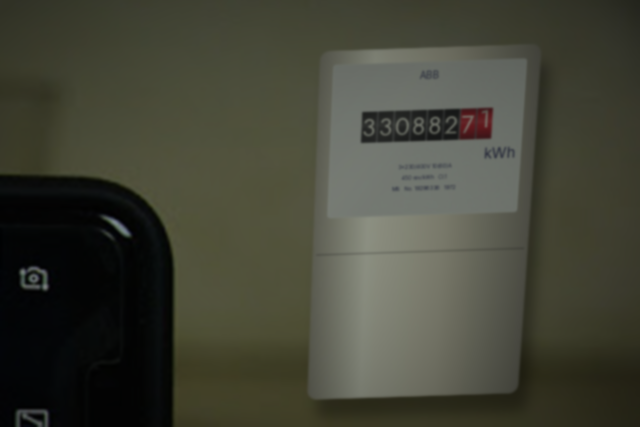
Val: 330882.71; kWh
